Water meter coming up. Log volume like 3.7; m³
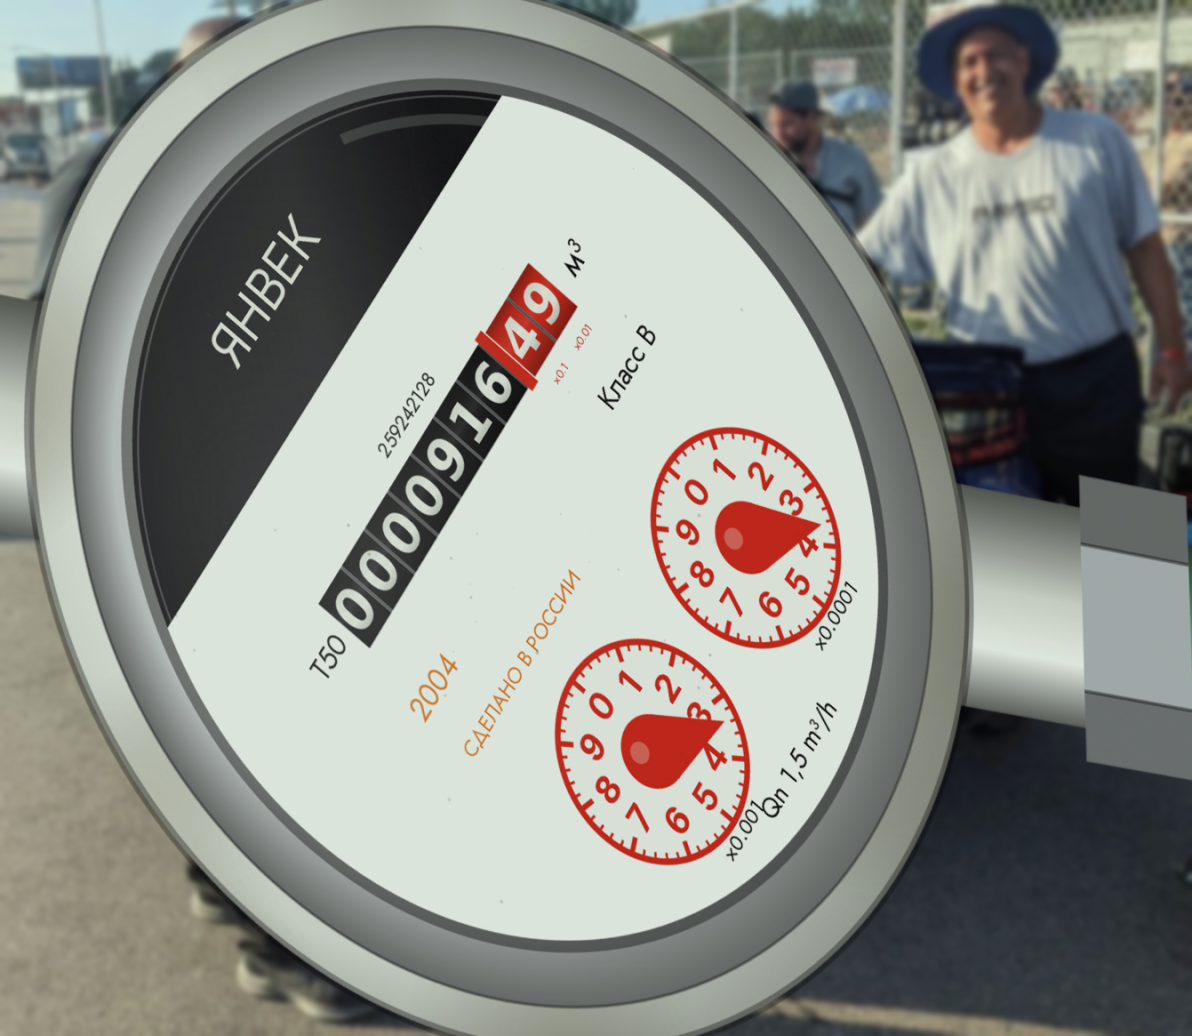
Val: 916.4933; m³
